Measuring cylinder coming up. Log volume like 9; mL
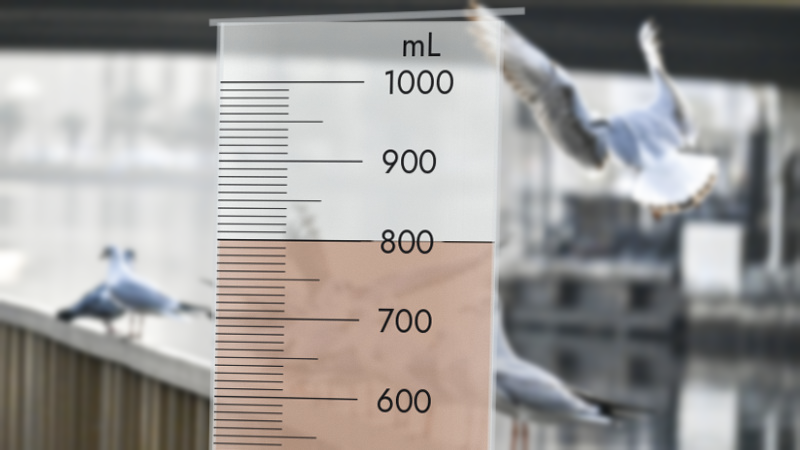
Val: 800; mL
